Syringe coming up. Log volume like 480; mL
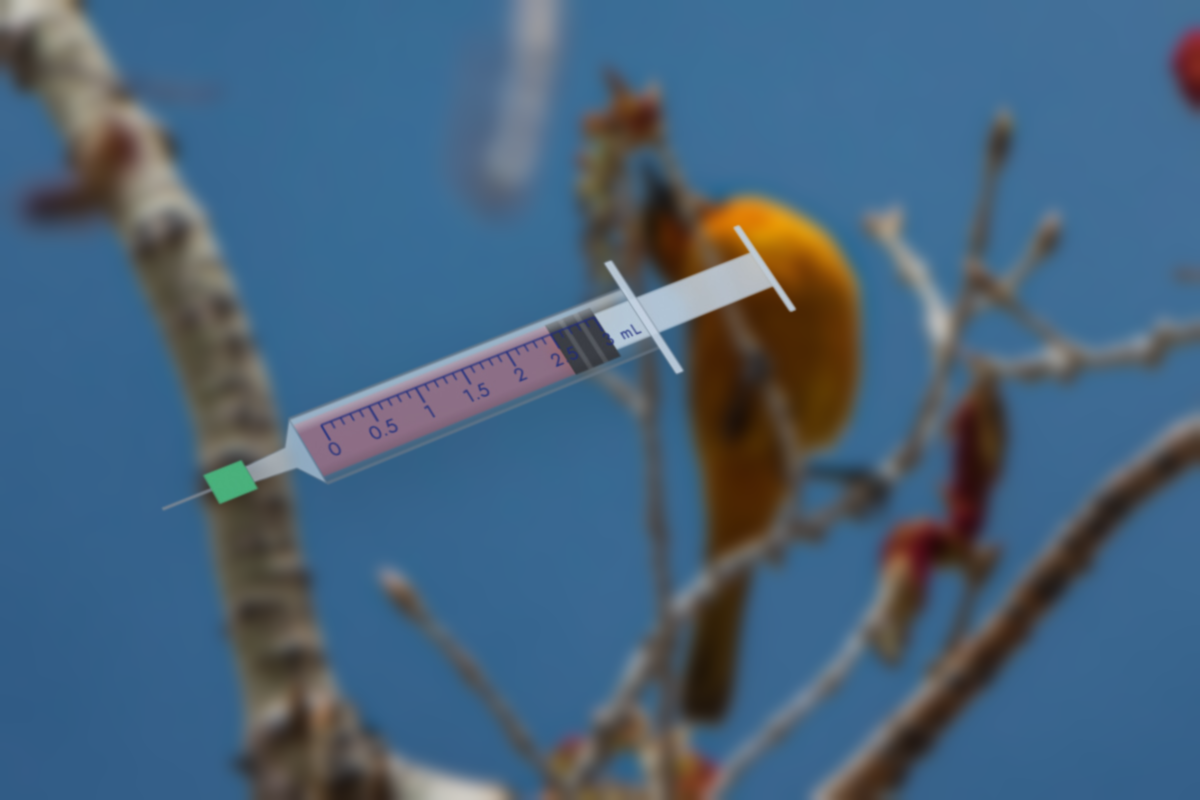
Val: 2.5; mL
